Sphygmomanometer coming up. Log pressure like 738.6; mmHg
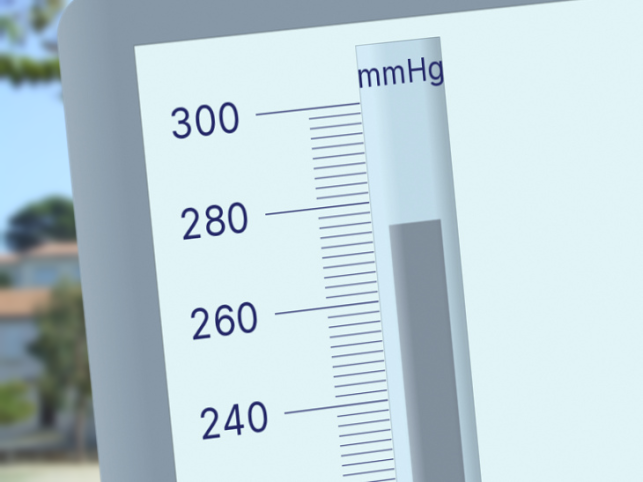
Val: 275; mmHg
